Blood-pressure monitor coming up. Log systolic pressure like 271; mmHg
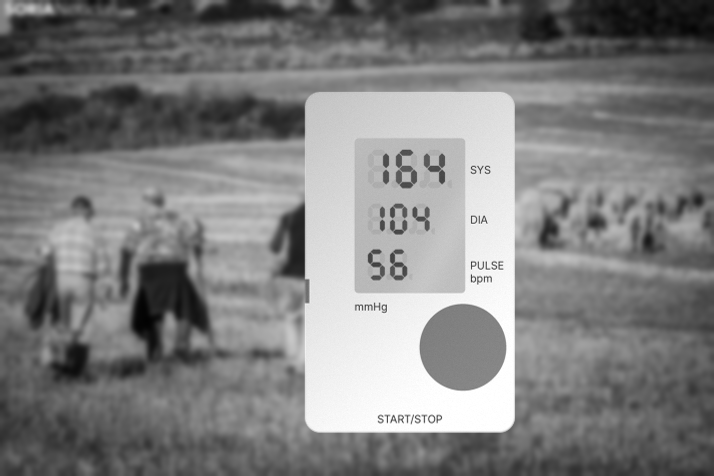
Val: 164; mmHg
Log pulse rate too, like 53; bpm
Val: 56; bpm
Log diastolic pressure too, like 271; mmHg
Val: 104; mmHg
